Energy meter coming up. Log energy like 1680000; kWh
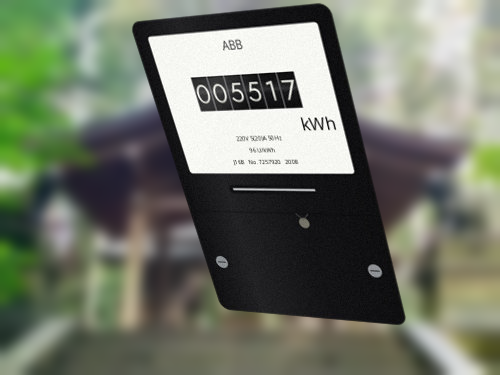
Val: 5517; kWh
